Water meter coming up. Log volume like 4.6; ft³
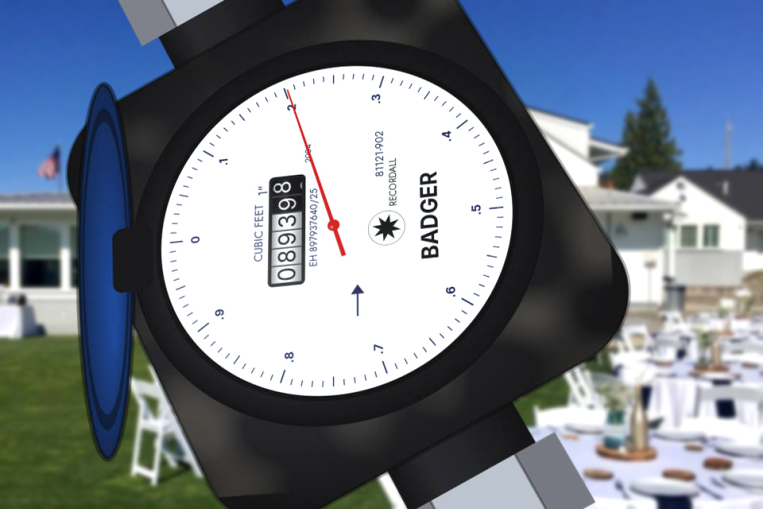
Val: 89398.20; ft³
